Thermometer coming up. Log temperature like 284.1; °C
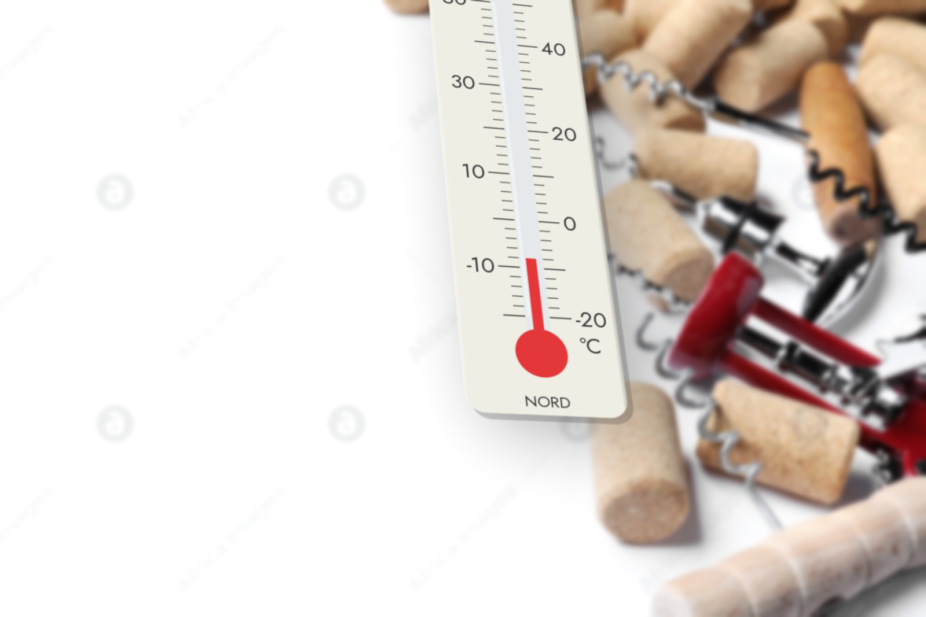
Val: -8; °C
